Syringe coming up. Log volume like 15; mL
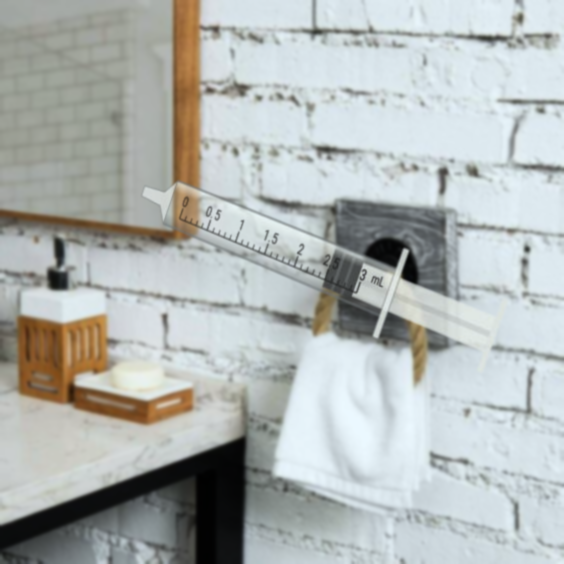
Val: 2.5; mL
